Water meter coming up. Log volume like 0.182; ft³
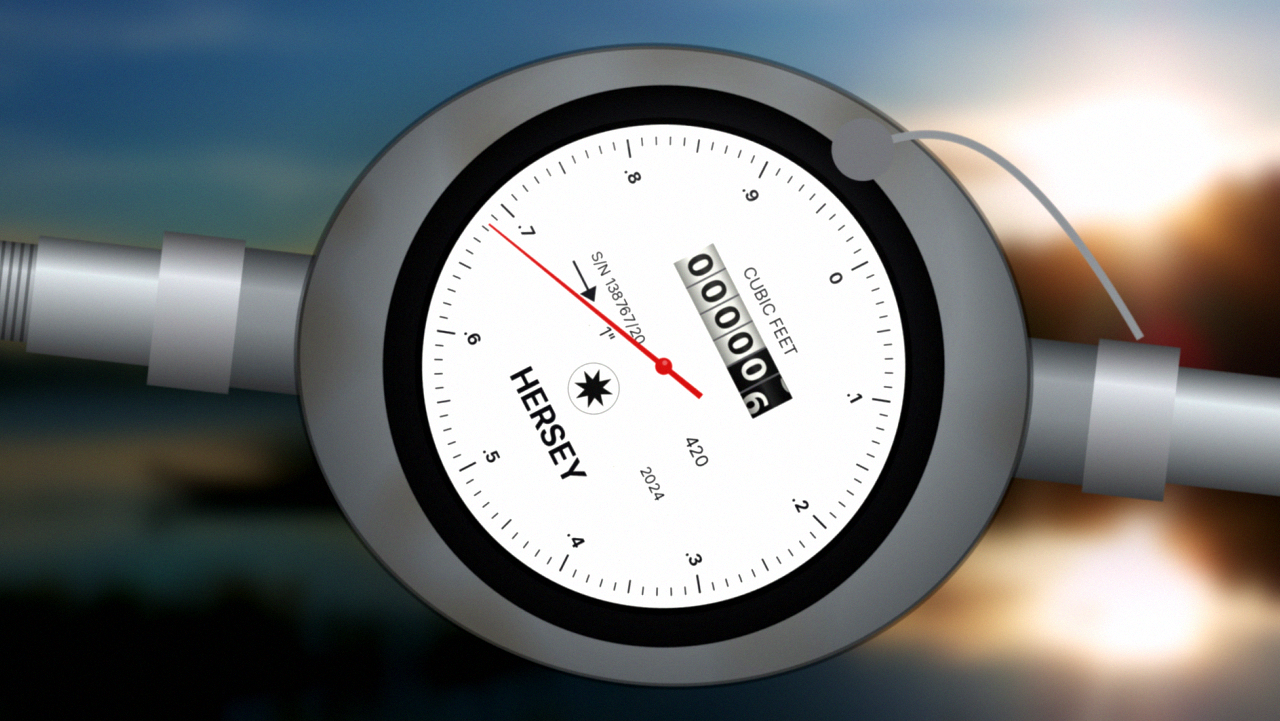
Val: 5.68; ft³
